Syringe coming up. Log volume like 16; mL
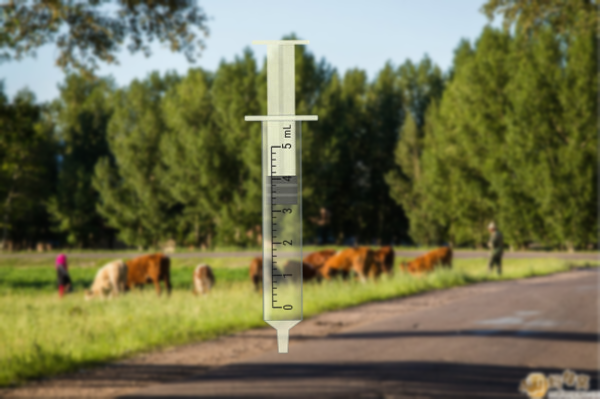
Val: 3.2; mL
